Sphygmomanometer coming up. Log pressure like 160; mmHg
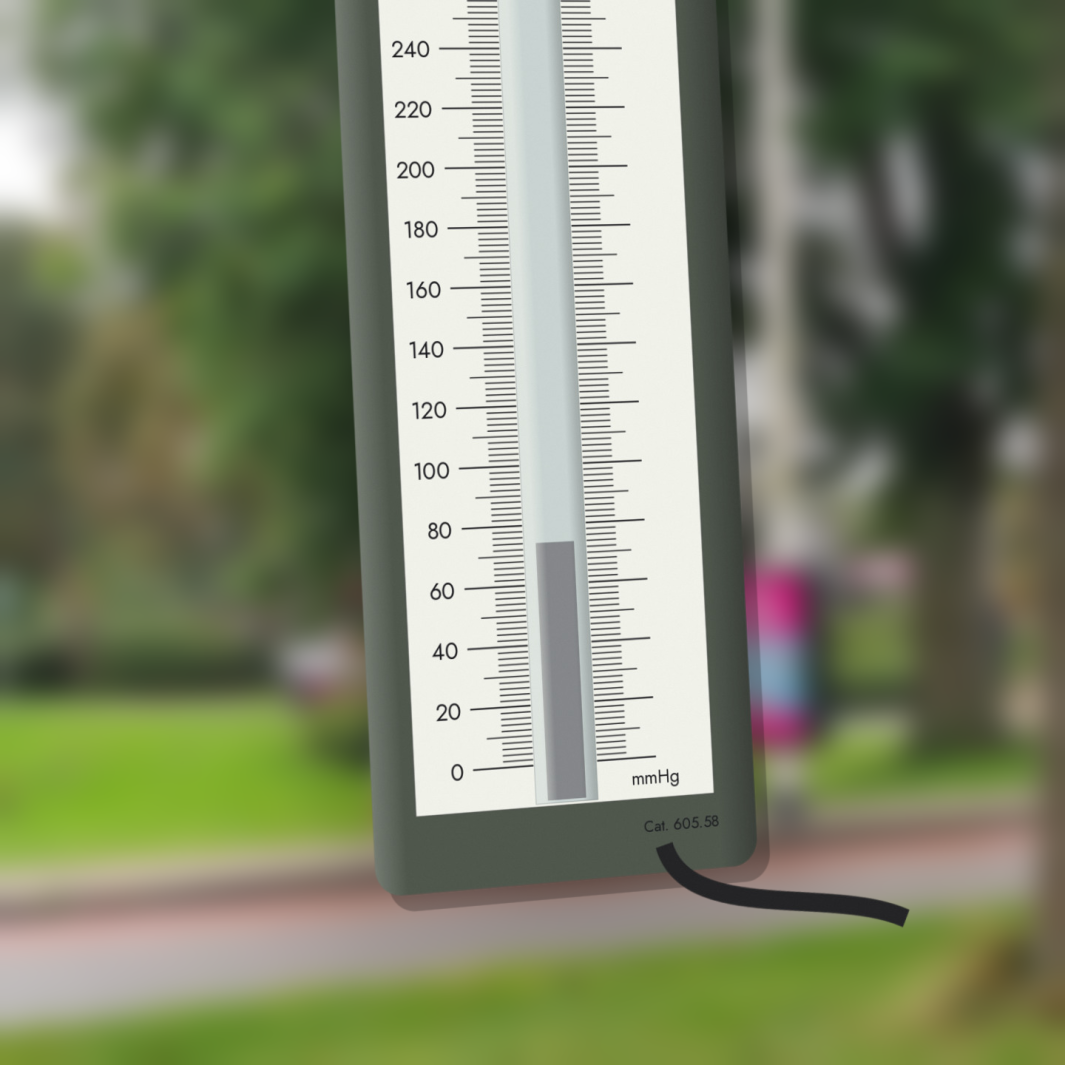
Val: 74; mmHg
